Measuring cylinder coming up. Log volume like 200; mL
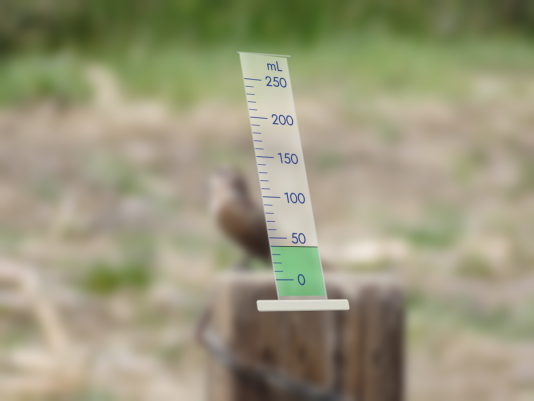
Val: 40; mL
